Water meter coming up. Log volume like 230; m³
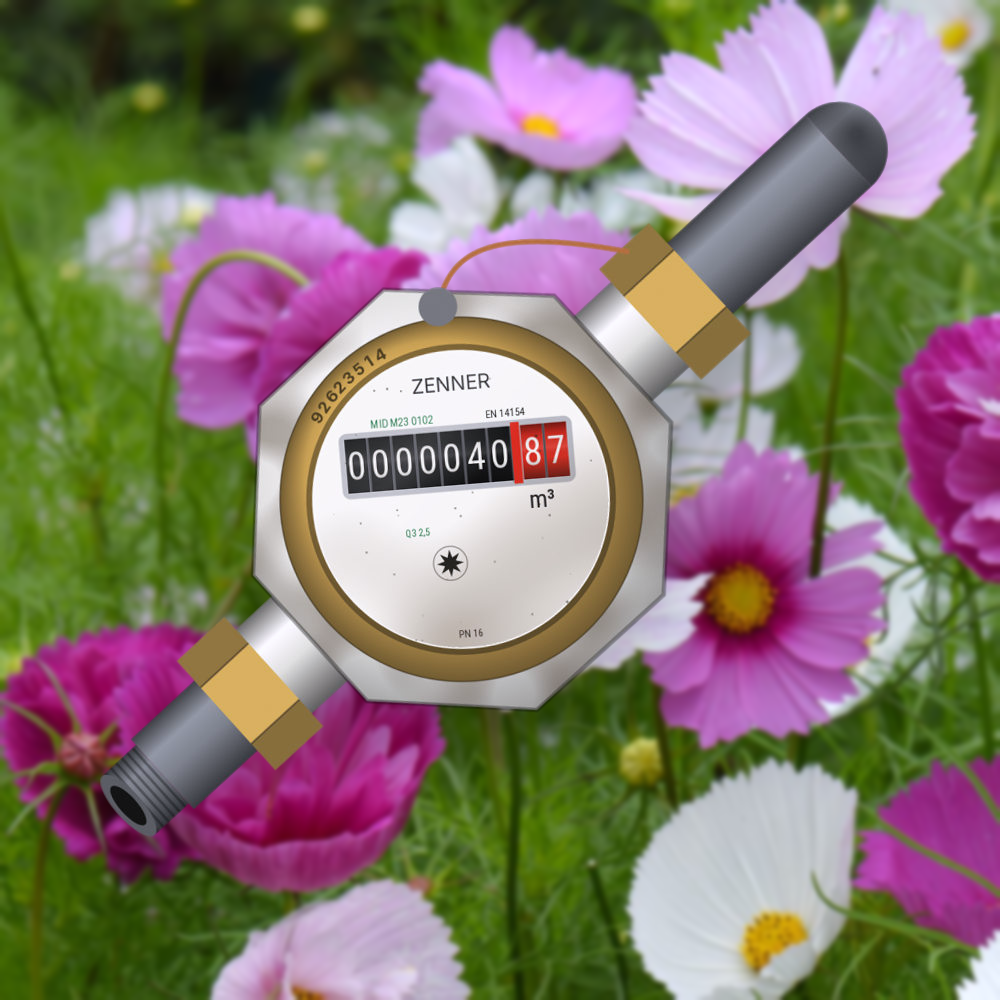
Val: 40.87; m³
